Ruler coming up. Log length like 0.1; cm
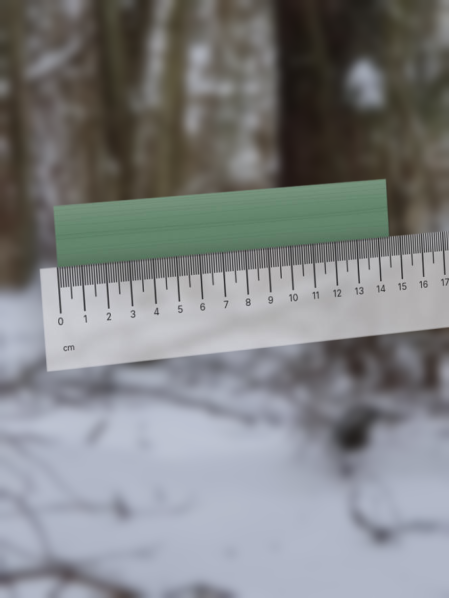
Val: 14.5; cm
